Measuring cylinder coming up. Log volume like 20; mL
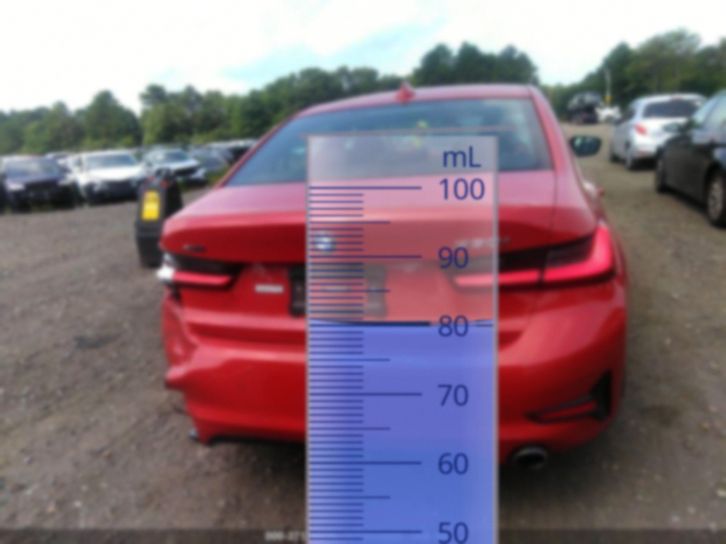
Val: 80; mL
